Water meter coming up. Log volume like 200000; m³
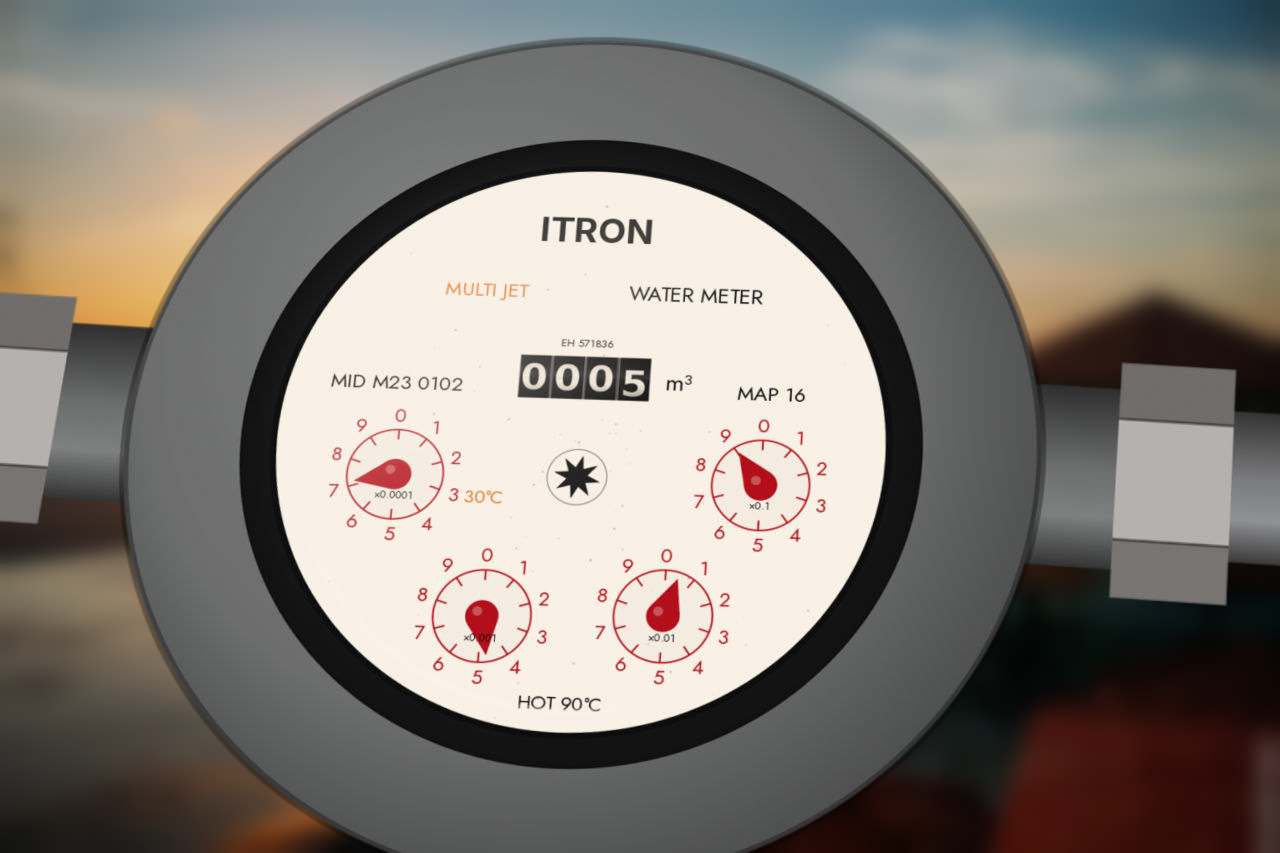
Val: 4.9047; m³
